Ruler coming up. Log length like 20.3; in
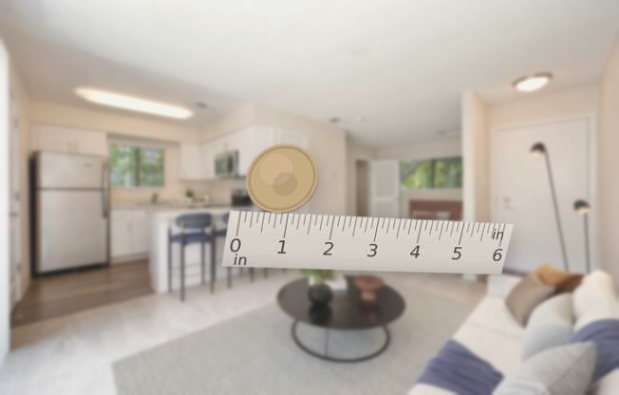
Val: 1.5; in
